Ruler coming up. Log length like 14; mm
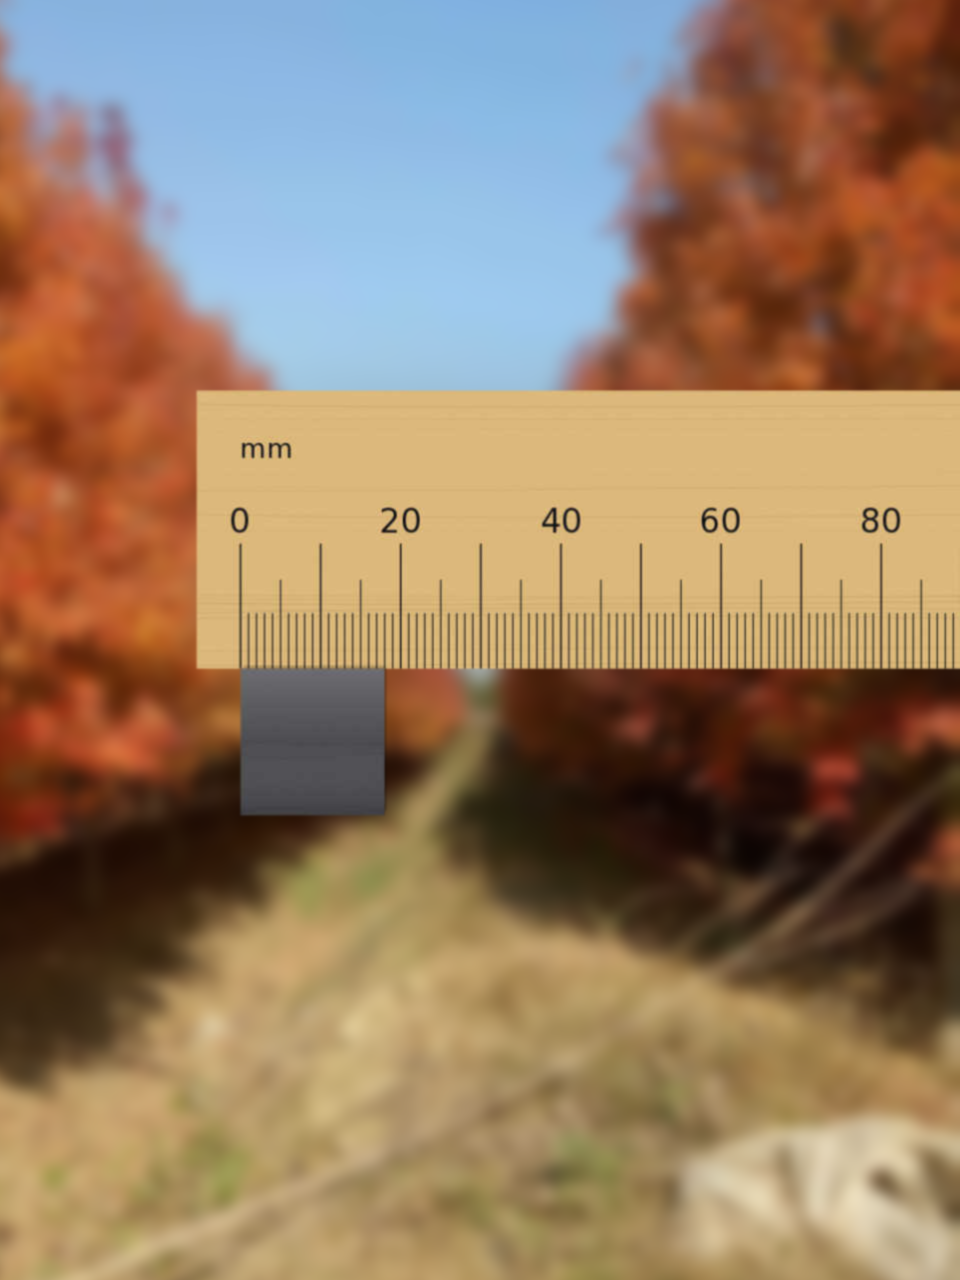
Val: 18; mm
